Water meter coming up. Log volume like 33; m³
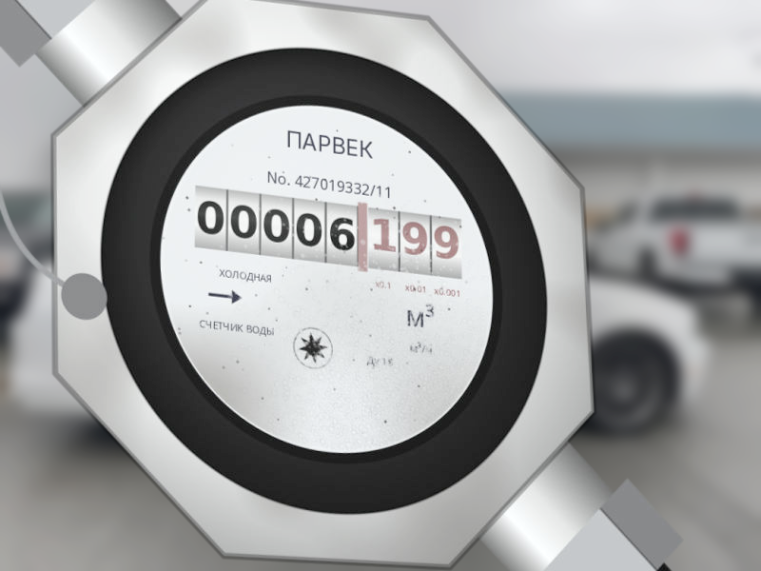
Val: 6.199; m³
